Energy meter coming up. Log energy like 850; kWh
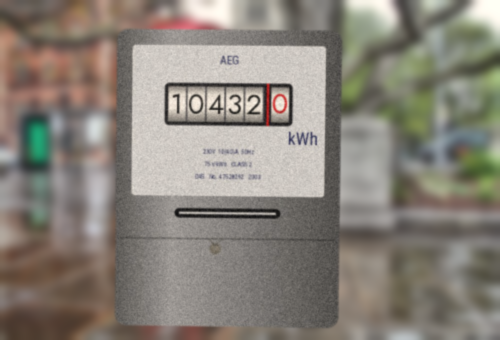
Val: 10432.0; kWh
